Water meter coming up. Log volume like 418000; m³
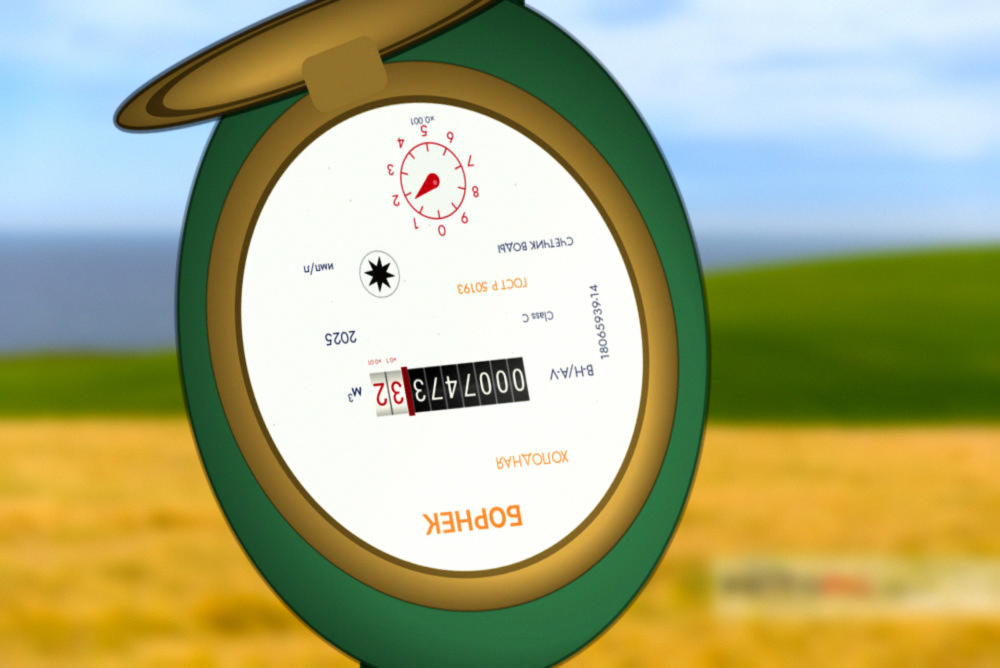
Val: 7473.321; m³
